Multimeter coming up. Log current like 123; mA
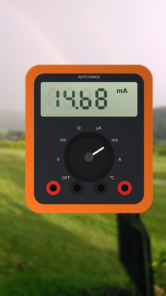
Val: 14.68; mA
